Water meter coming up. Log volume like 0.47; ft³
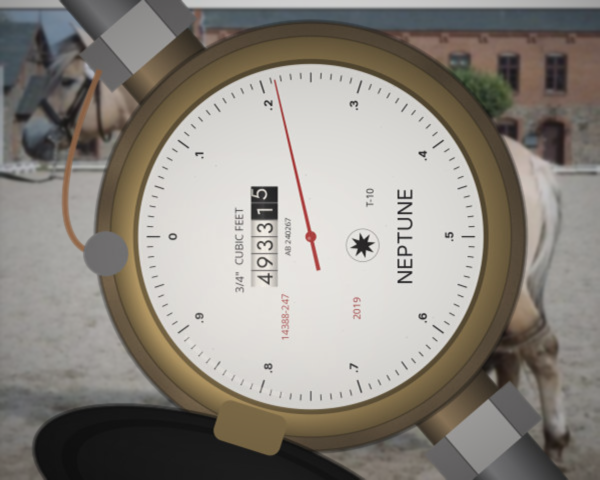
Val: 493315.21; ft³
